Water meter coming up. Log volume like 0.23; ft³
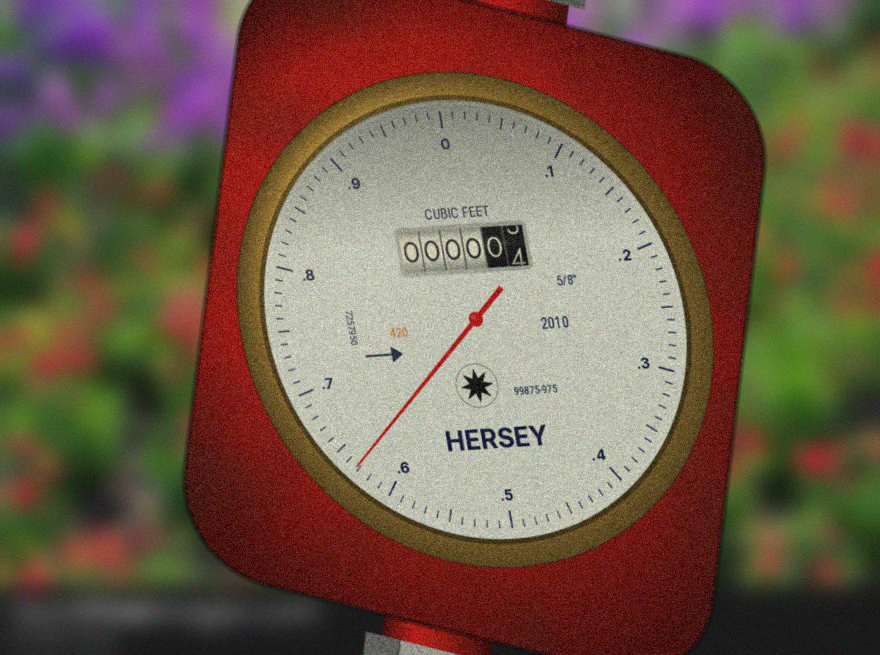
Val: 3.63; ft³
